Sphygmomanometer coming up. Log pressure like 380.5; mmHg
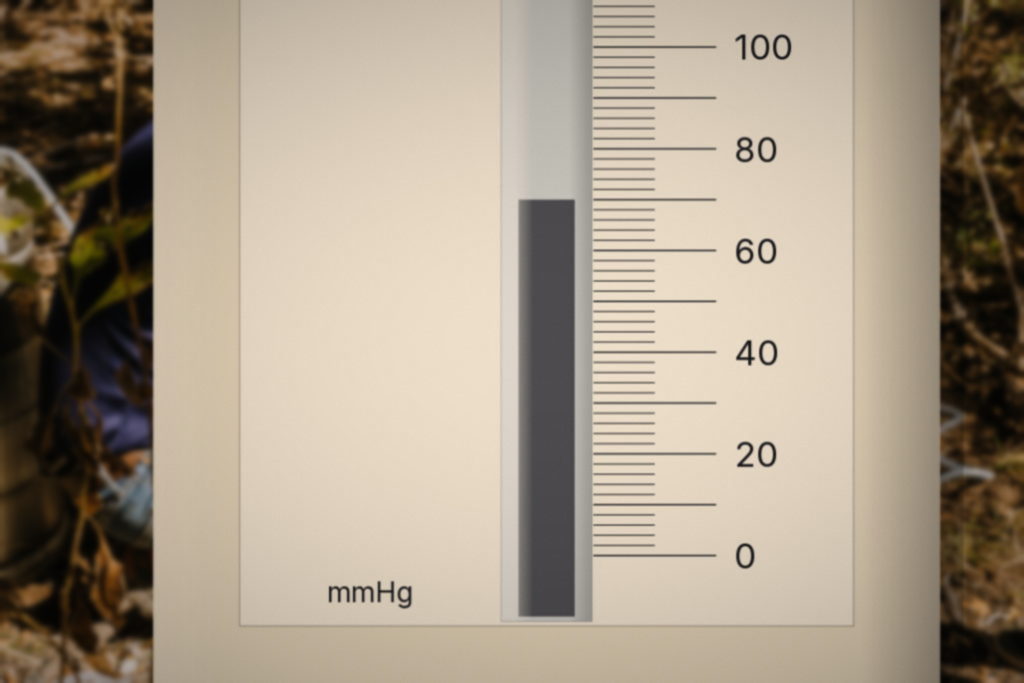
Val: 70; mmHg
